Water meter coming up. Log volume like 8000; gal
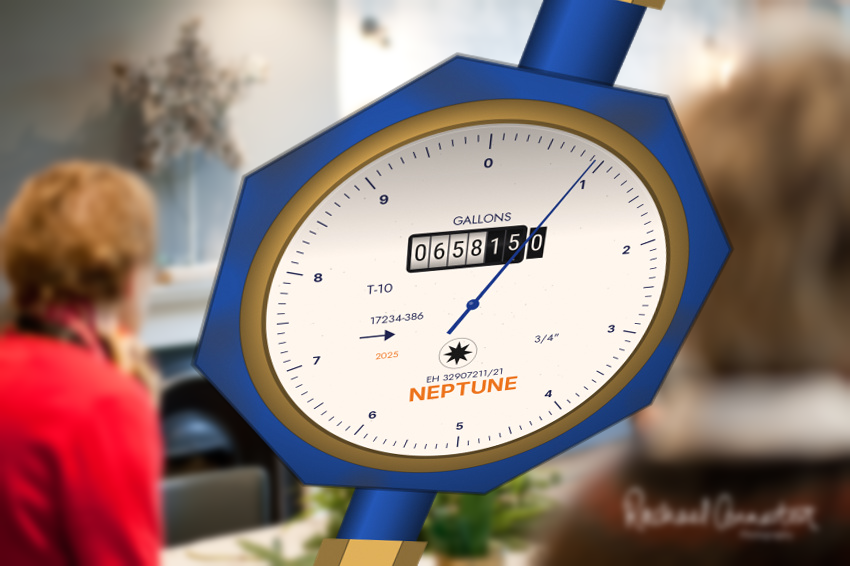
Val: 658150.9; gal
